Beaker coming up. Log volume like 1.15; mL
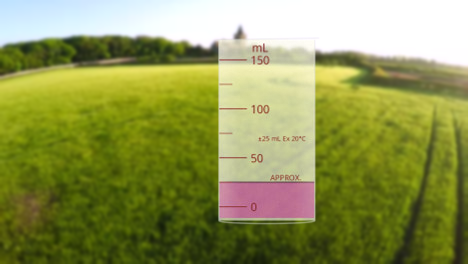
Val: 25; mL
